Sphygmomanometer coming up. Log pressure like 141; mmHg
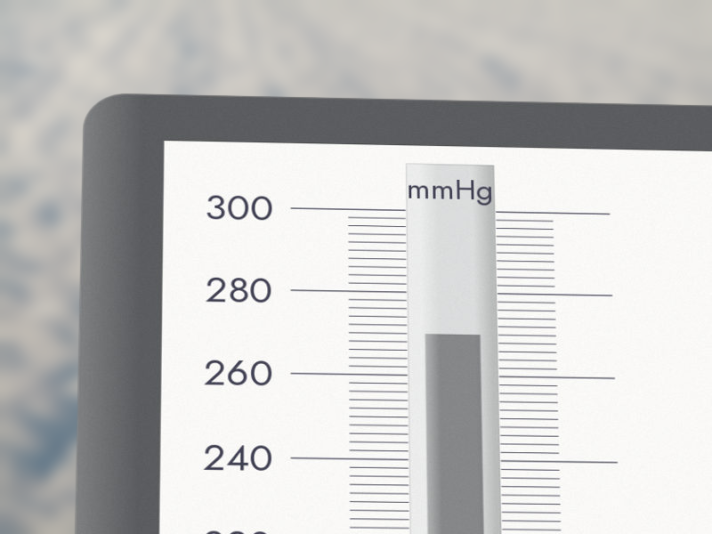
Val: 270; mmHg
